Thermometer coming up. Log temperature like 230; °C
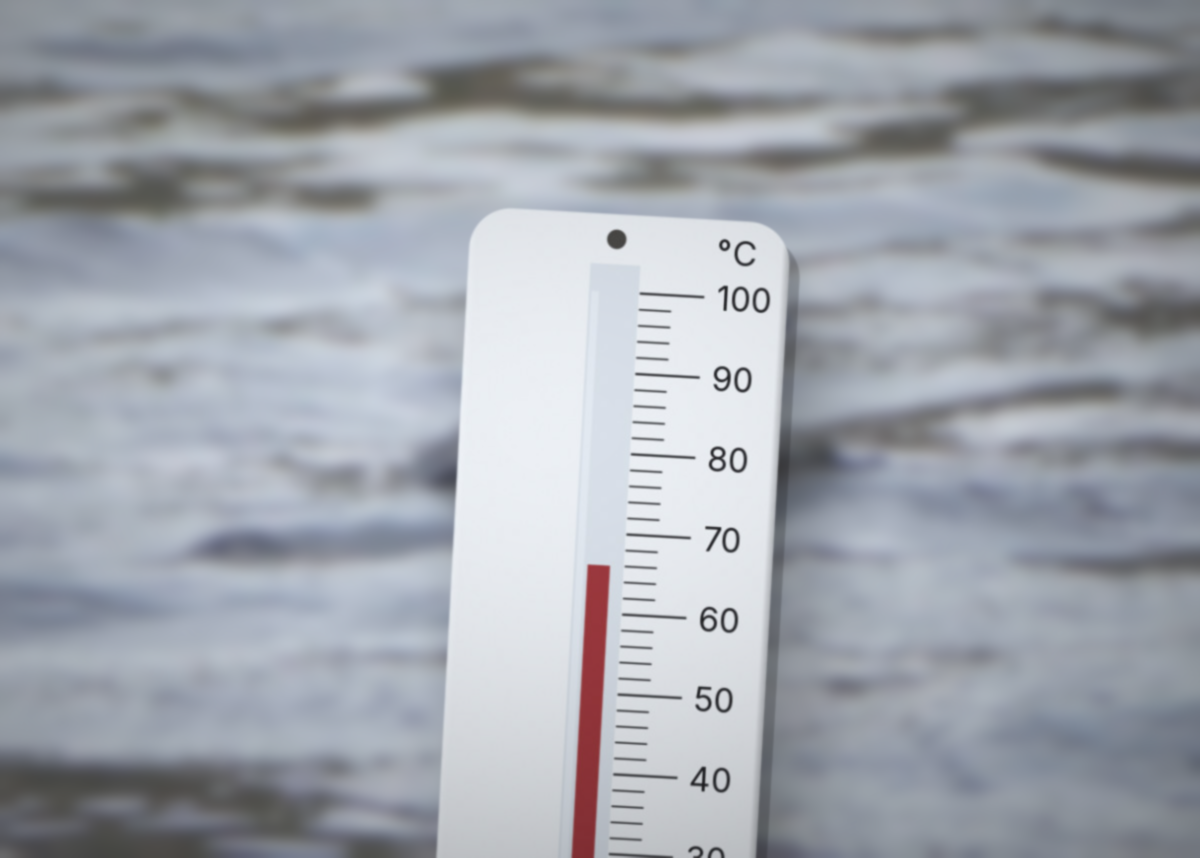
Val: 66; °C
